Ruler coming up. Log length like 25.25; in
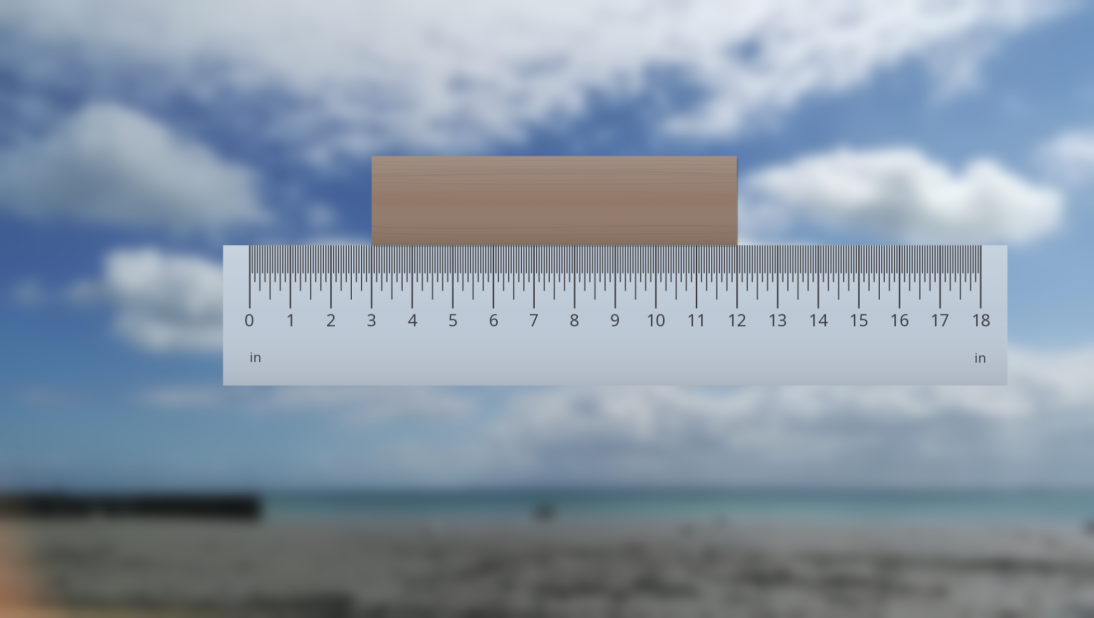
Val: 9; in
